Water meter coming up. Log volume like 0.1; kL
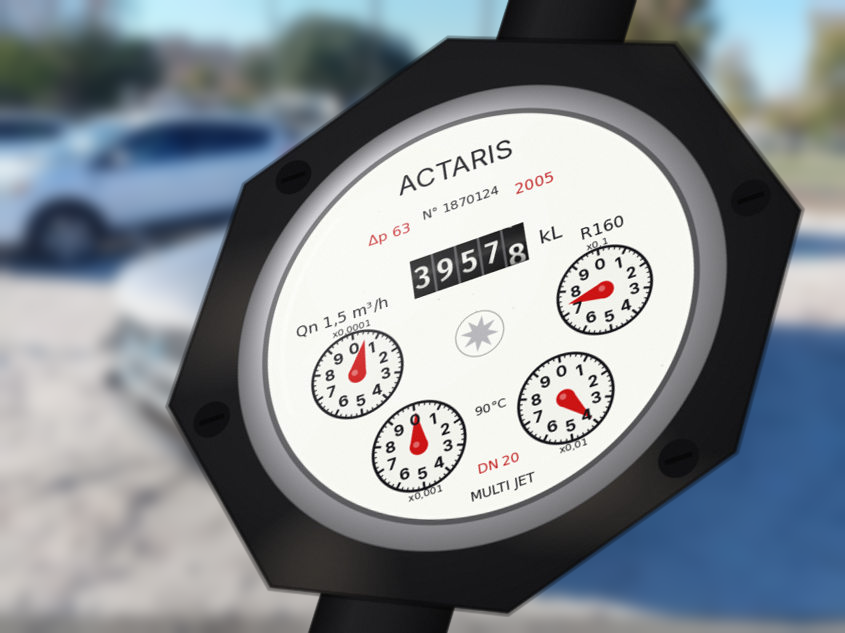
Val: 39577.7400; kL
